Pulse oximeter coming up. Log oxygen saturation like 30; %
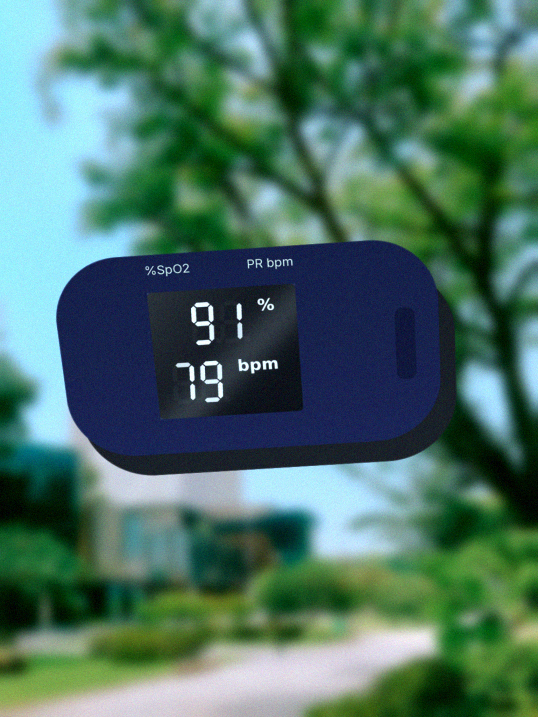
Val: 91; %
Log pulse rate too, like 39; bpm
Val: 79; bpm
